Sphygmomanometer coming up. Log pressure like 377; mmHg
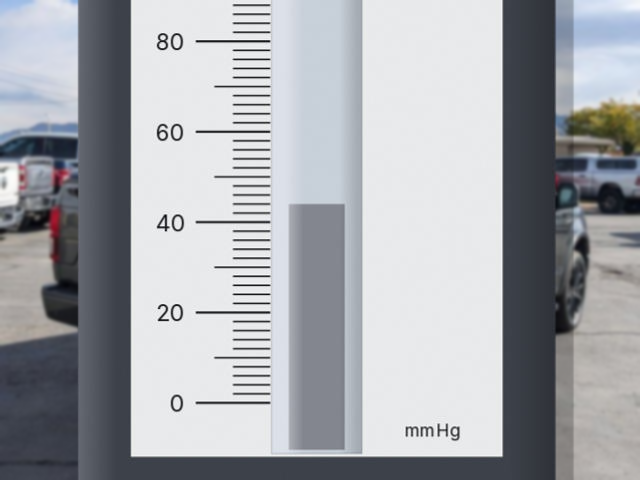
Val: 44; mmHg
